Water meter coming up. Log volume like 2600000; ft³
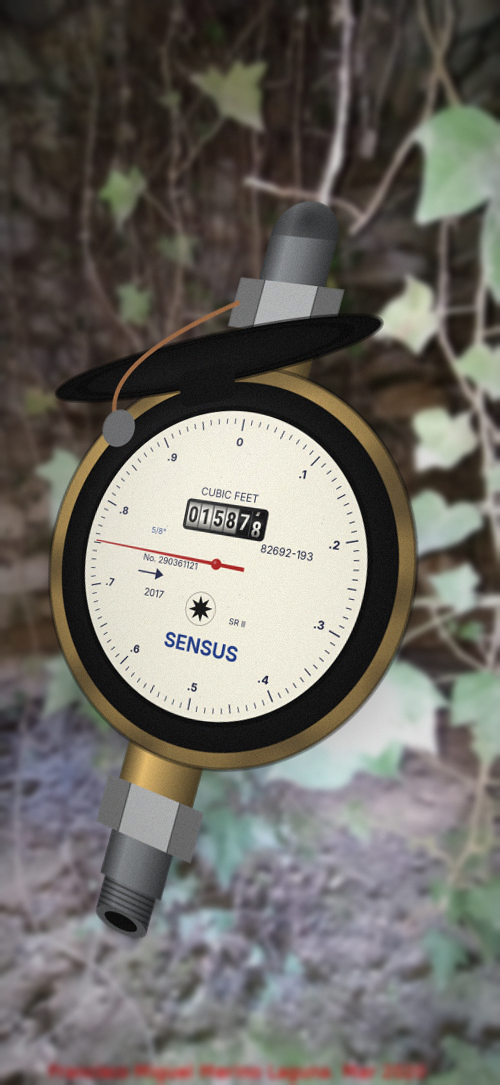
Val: 15877.75; ft³
